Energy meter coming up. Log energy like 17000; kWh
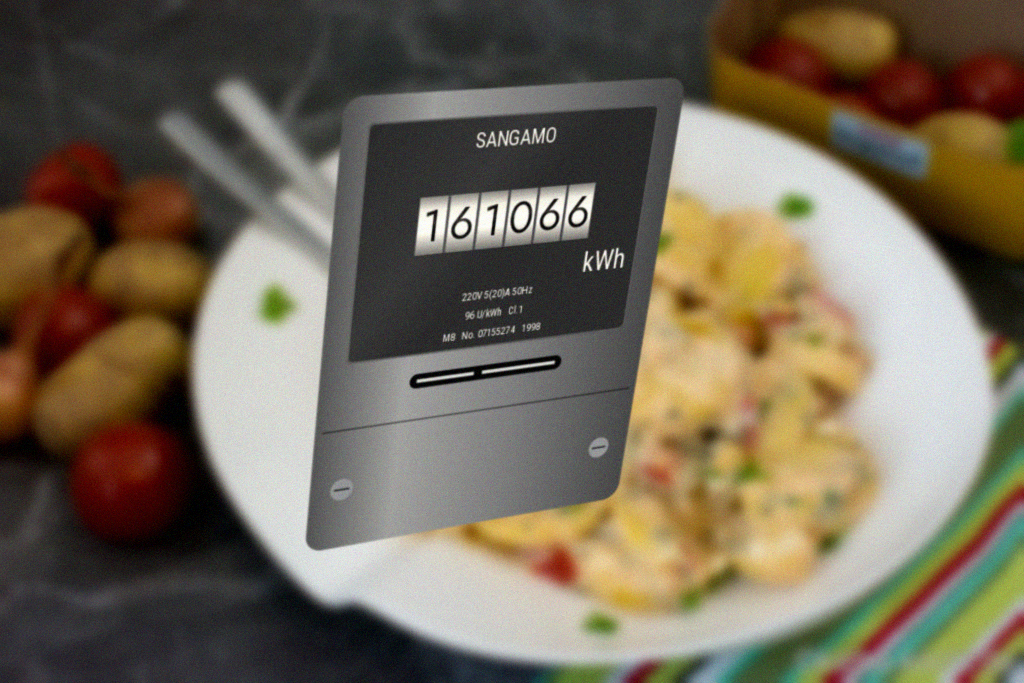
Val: 161066; kWh
